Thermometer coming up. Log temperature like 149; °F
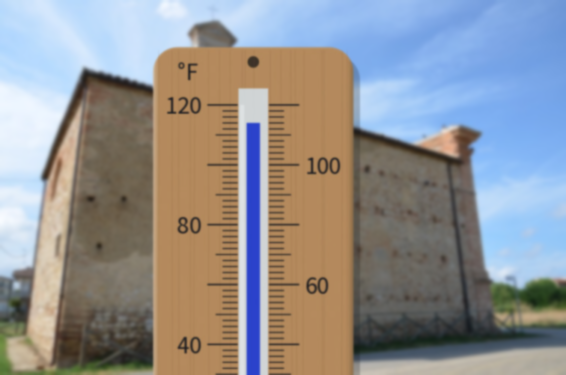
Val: 114; °F
